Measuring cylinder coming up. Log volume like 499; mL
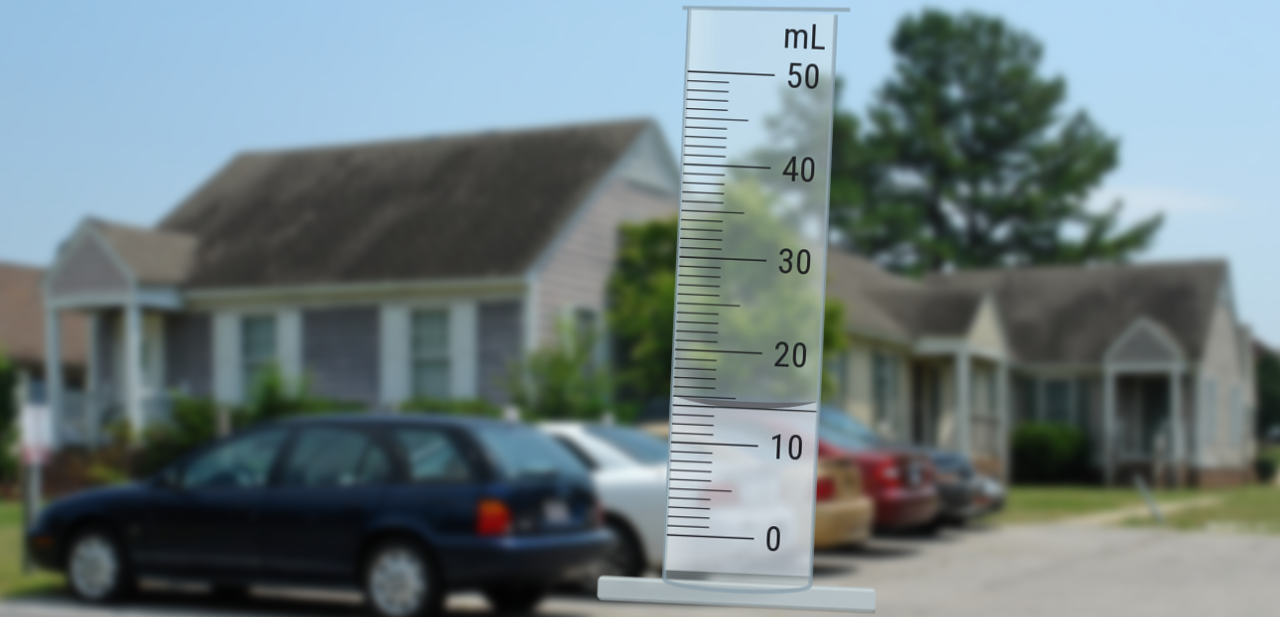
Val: 14; mL
